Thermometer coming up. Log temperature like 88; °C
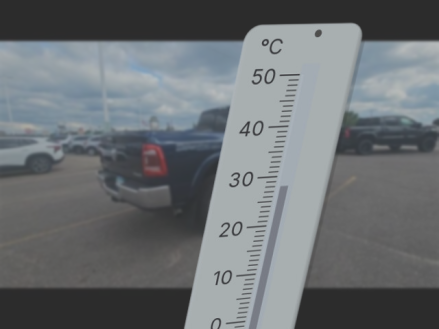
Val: 28; °C
